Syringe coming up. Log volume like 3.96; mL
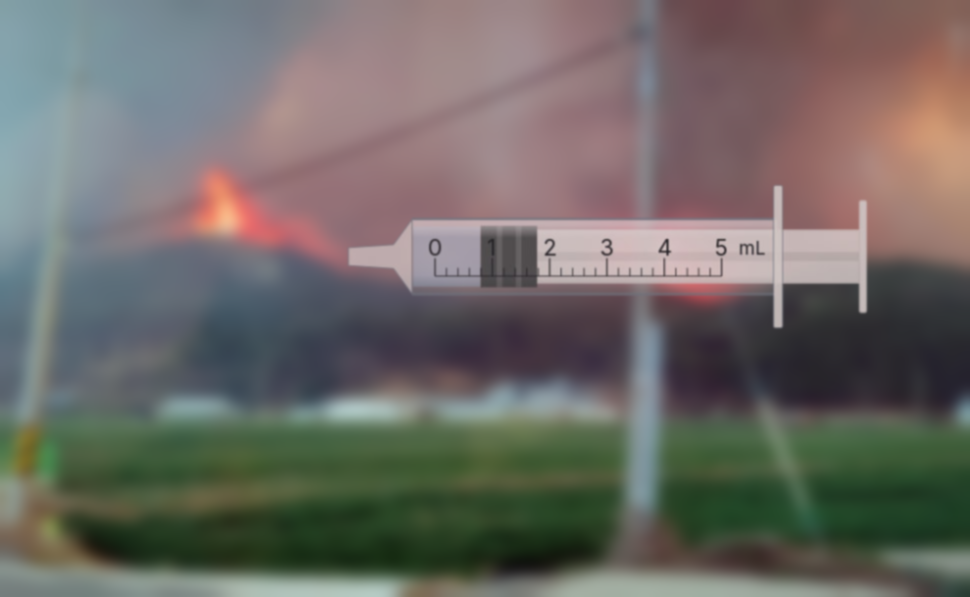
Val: 0.8; mL
